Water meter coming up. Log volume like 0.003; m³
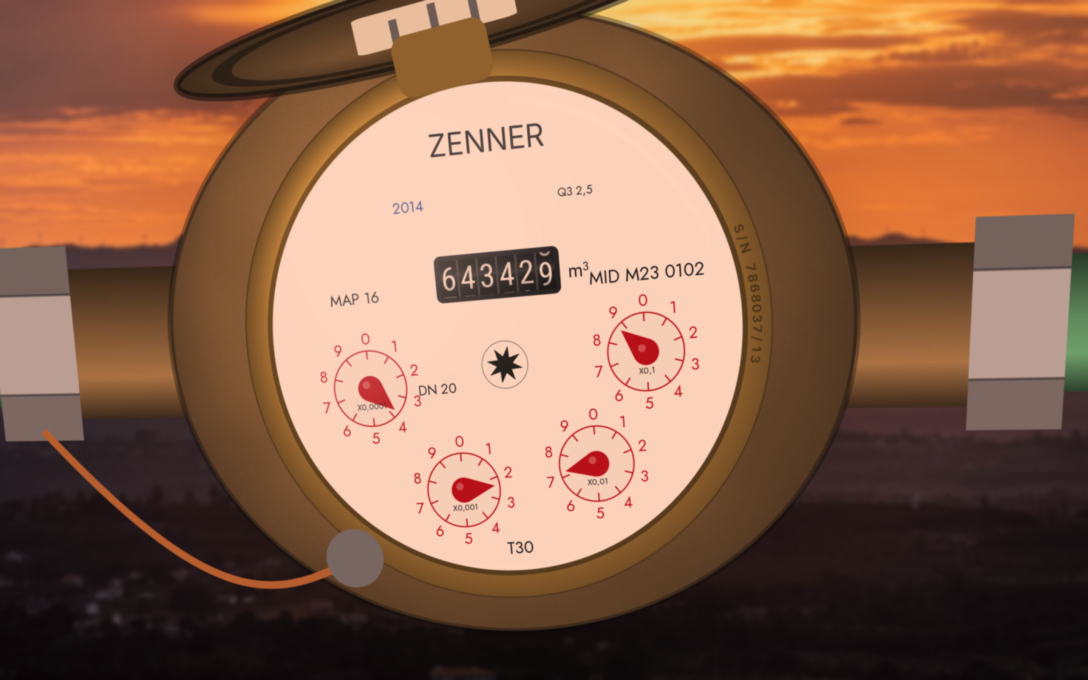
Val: 643428.8723; m³
